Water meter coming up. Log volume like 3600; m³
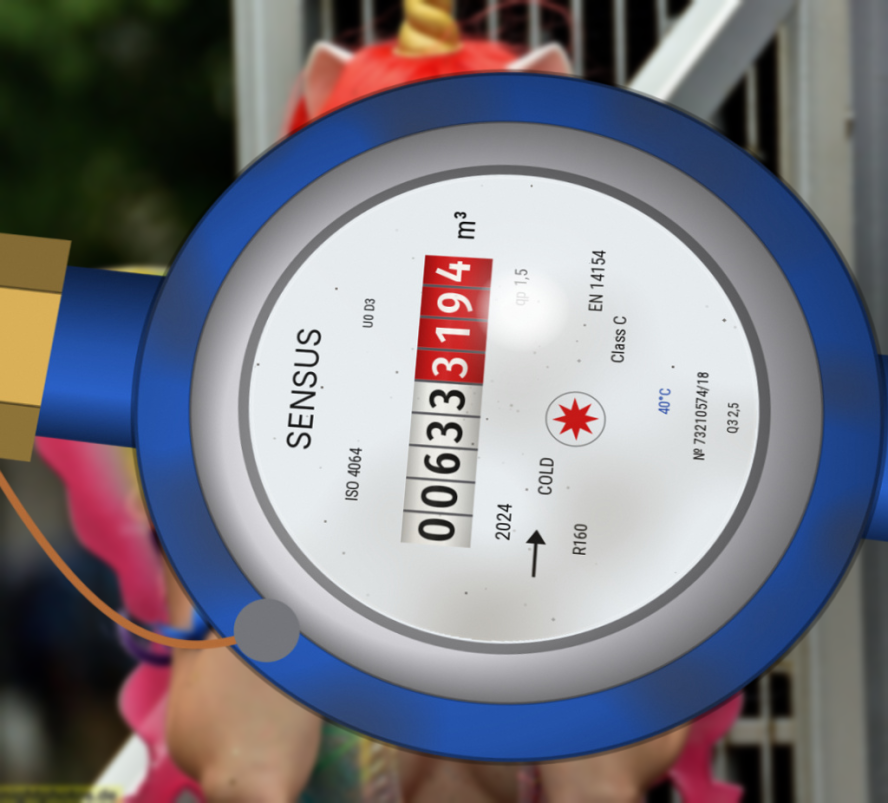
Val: 633.3194; m³
